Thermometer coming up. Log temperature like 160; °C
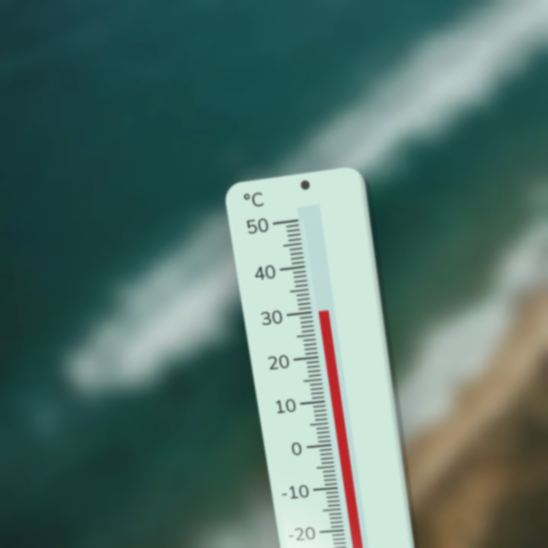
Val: 30; °C
